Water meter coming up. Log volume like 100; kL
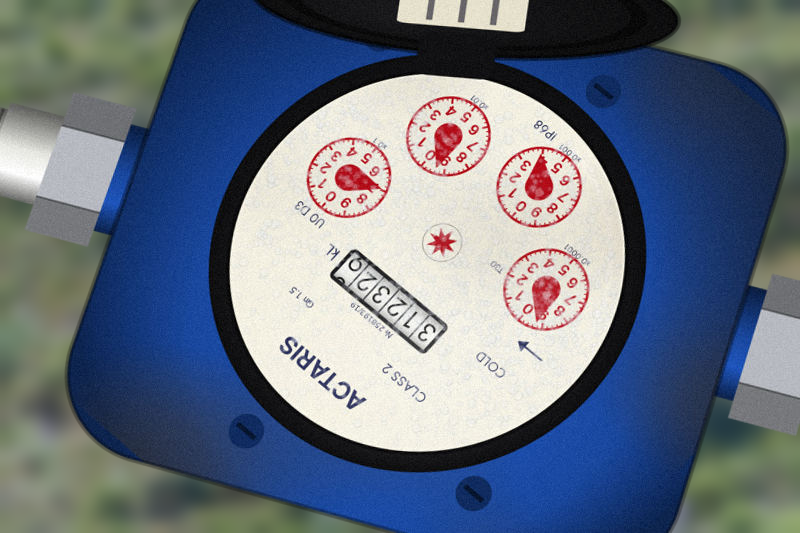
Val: 312328.6939; kL
